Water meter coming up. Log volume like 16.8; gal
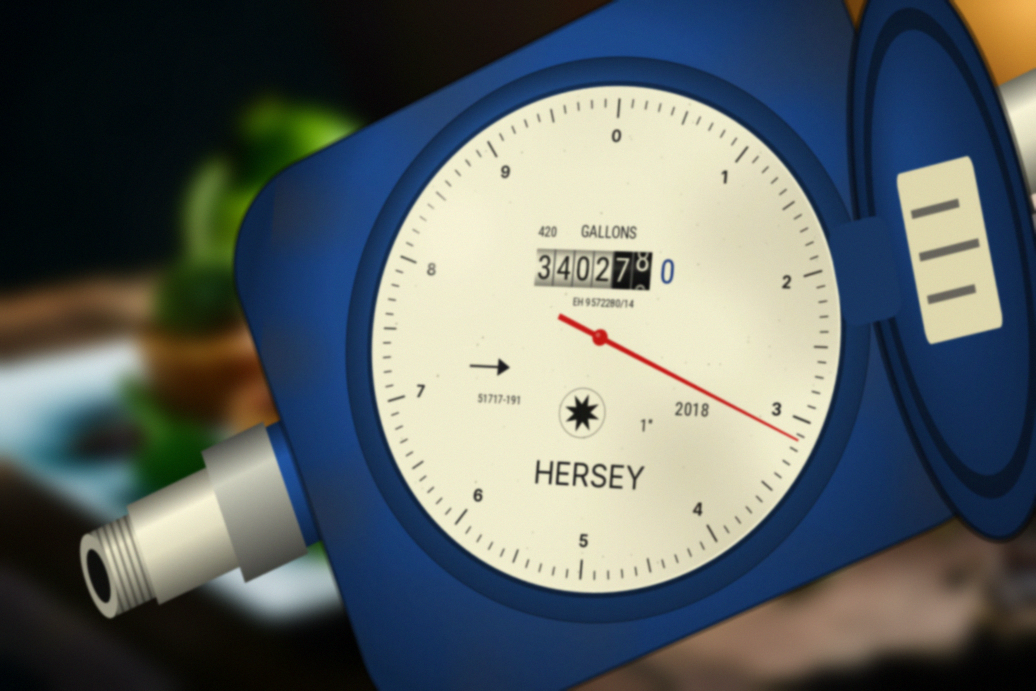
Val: 3402783.1; gal
